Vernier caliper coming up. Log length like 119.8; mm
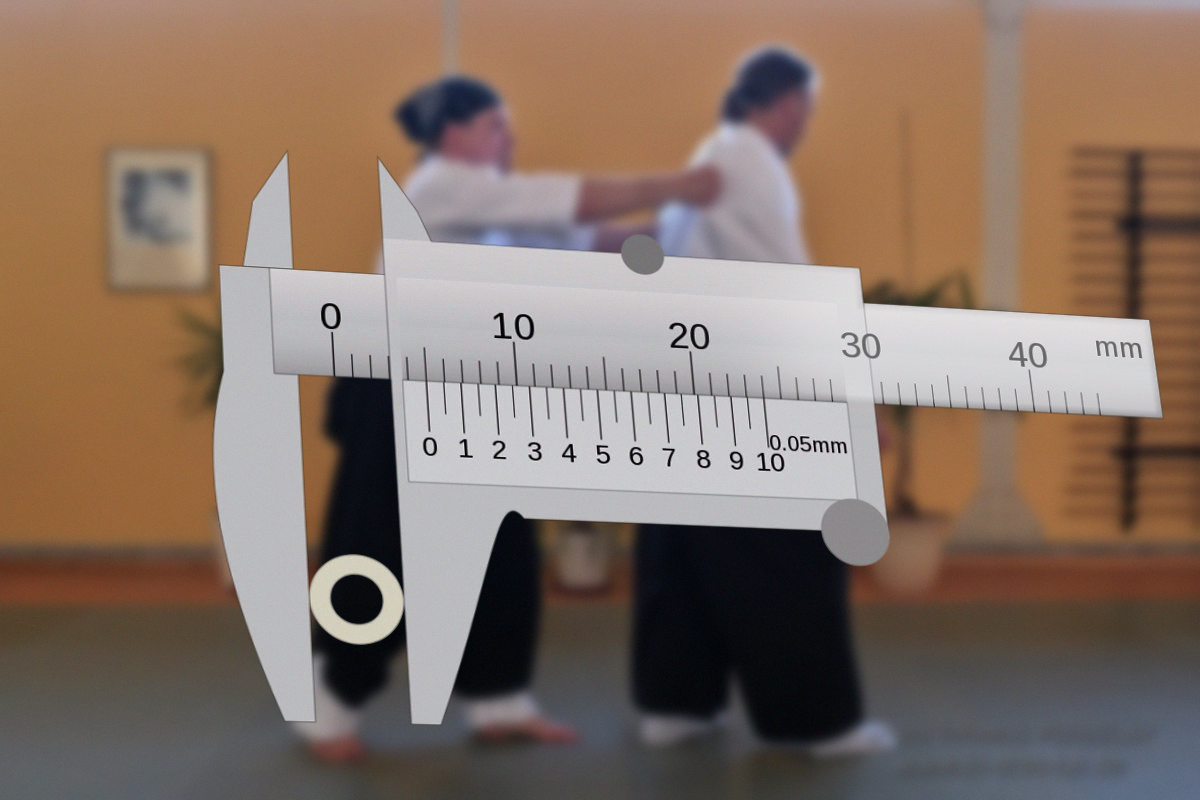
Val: 5.0; mm
